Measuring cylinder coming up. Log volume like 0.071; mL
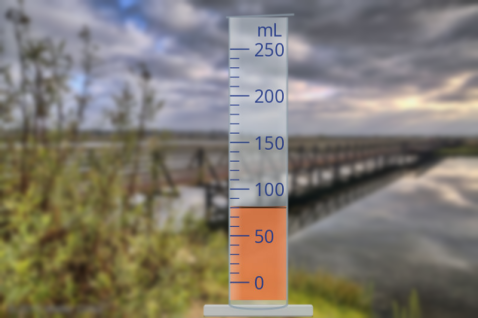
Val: 80; mL
